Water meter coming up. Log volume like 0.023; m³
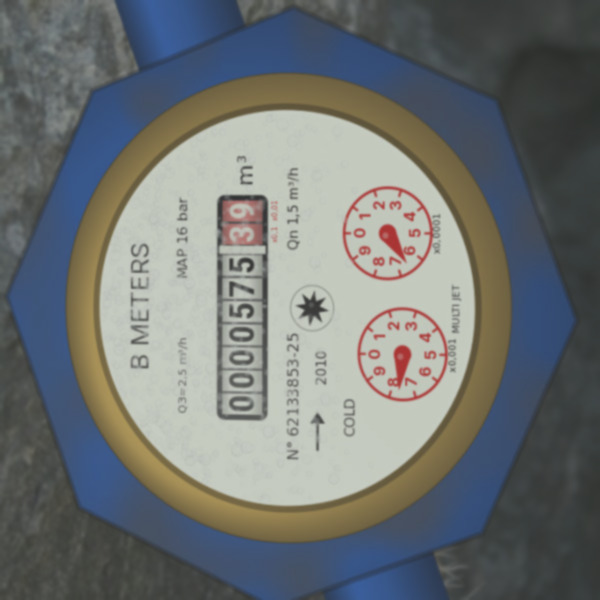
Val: 575.3976; m³
